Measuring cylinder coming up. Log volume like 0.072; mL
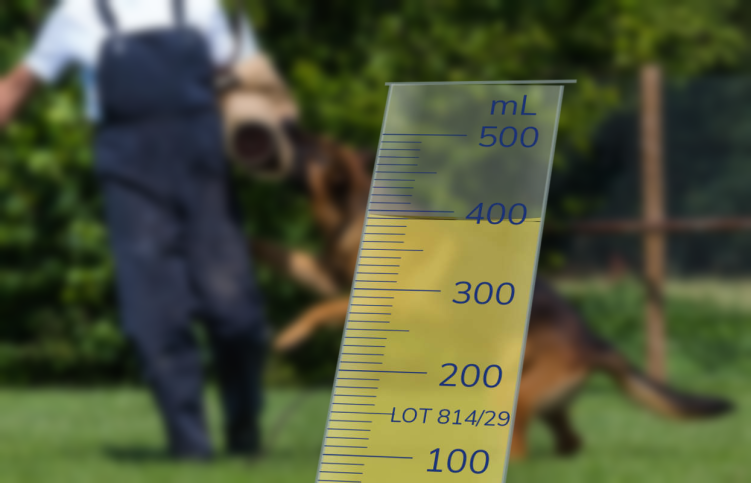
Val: 390; mL
